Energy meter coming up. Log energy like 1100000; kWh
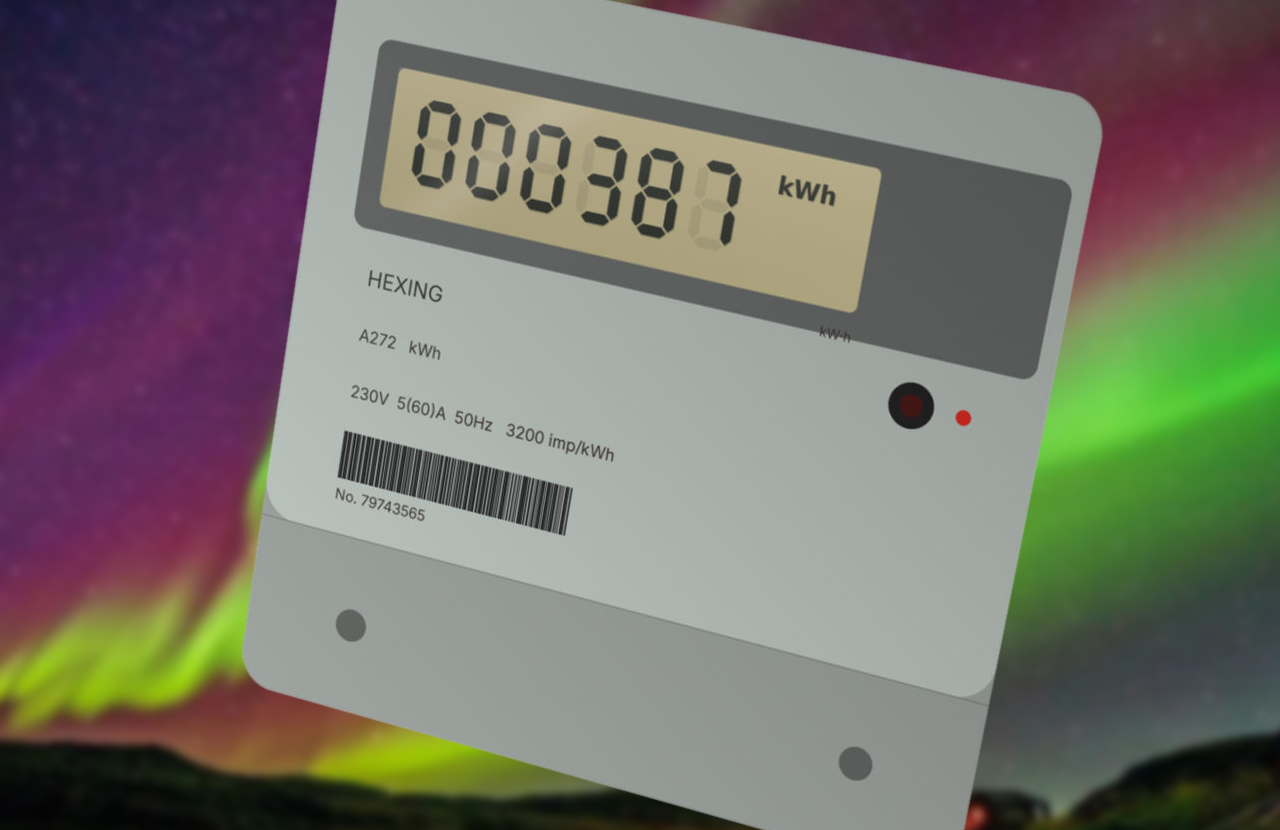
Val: 387; kWh
